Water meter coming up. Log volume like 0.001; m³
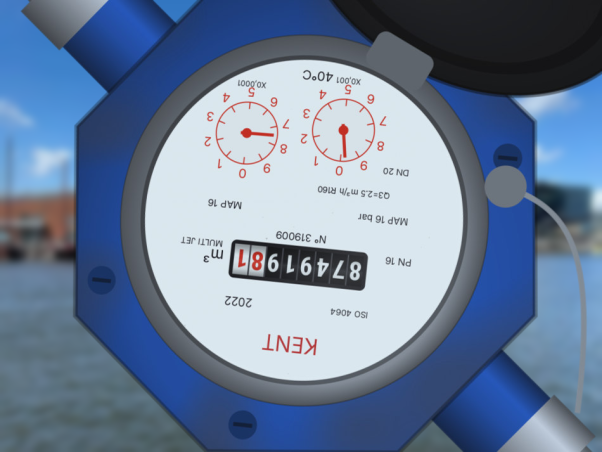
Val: 874919.8097; m³
